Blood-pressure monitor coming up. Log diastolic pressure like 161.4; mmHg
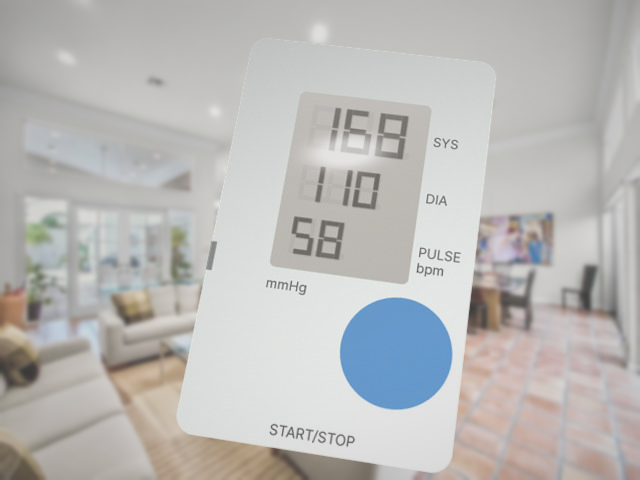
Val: 110; mmHg
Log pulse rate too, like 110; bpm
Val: 58; bpm
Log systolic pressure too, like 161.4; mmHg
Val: 168; mmHg
